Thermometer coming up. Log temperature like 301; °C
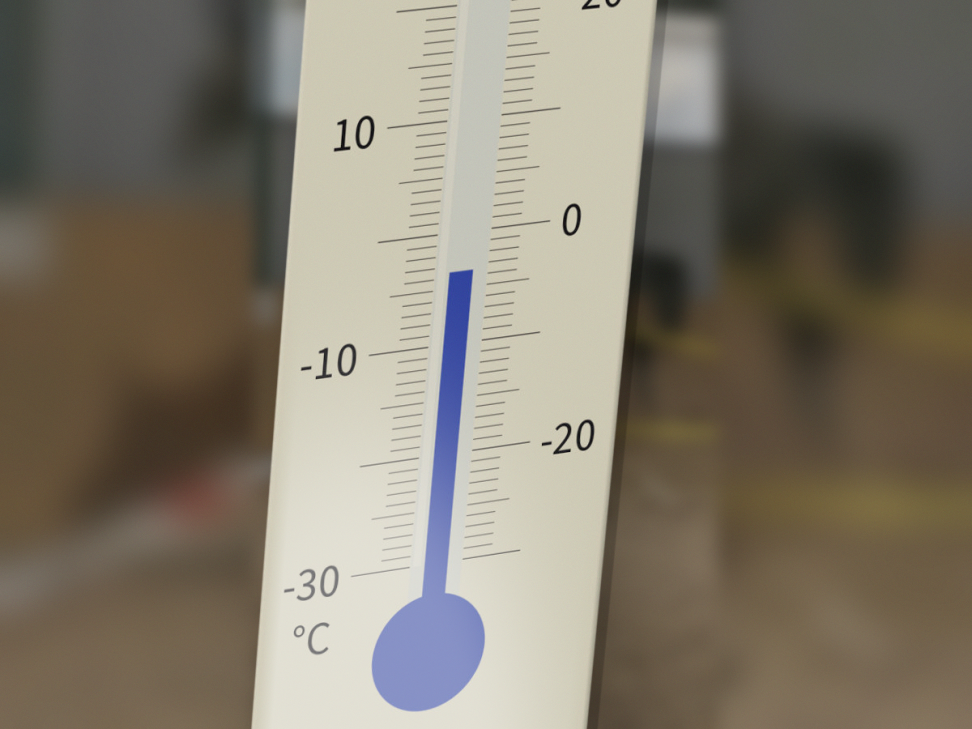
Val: -3.5; °C
